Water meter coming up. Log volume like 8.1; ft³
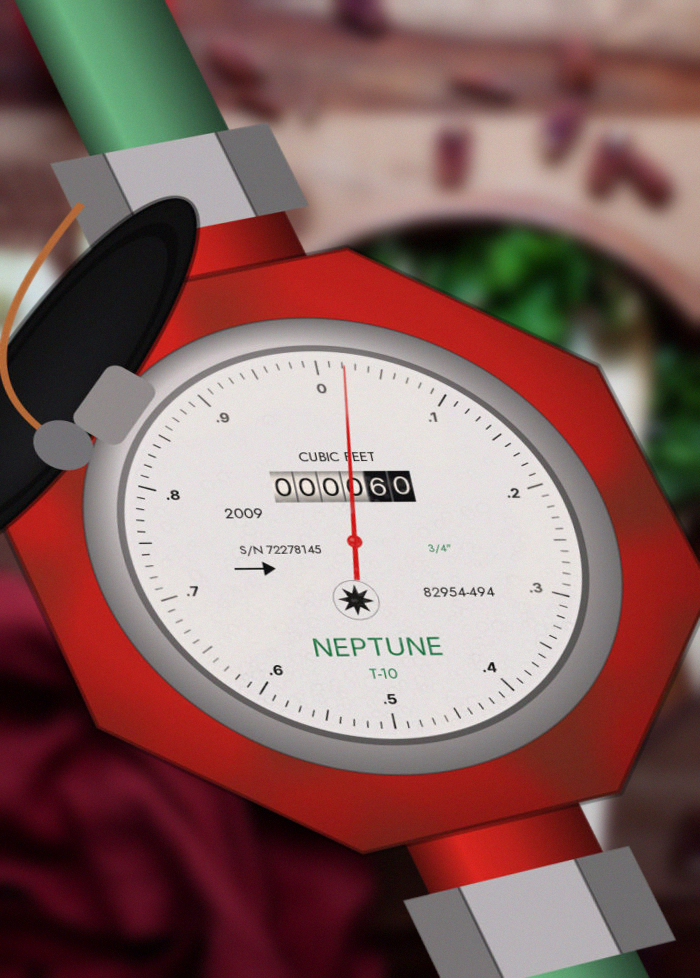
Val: 60.02; ft³
